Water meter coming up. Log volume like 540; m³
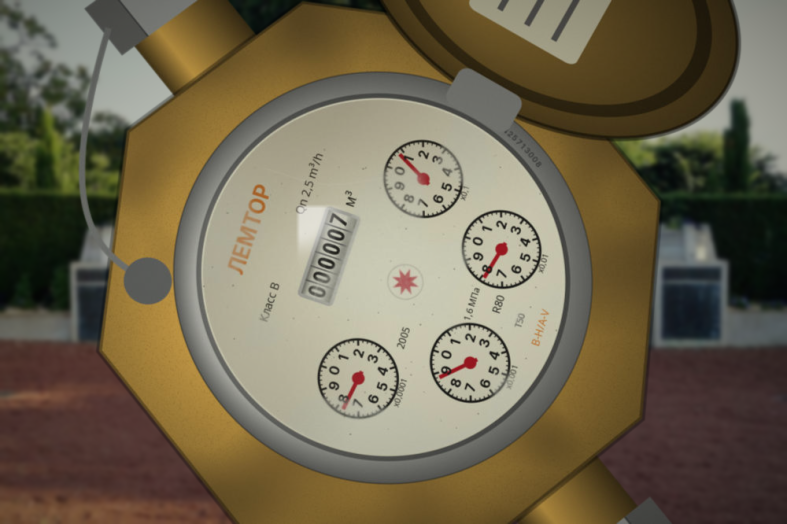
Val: 7.0787; m³
